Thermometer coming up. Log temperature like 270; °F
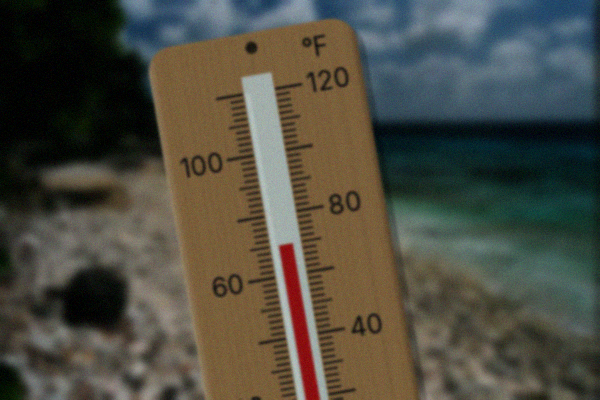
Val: 70; °F
